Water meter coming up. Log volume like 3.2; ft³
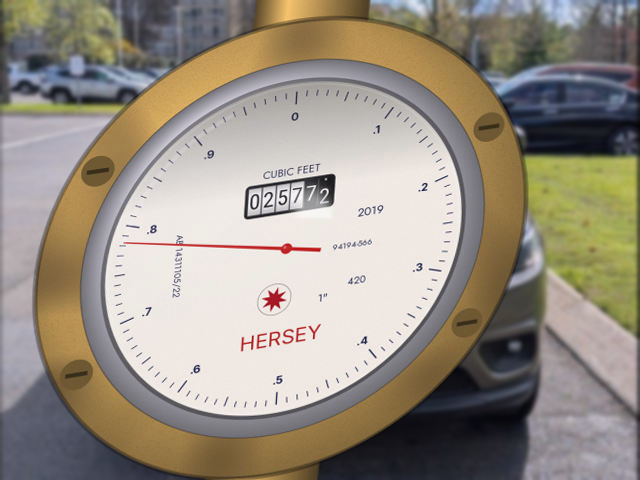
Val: 25771.78; ft³
